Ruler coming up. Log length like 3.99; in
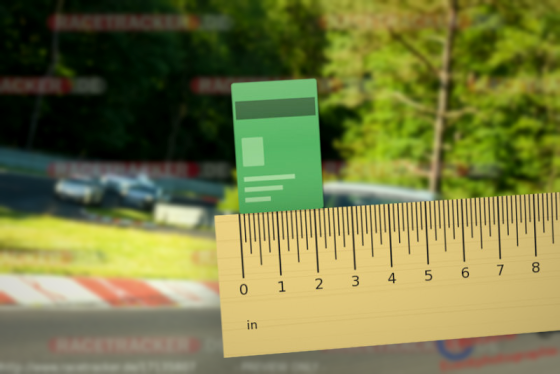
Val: 2.25; in
